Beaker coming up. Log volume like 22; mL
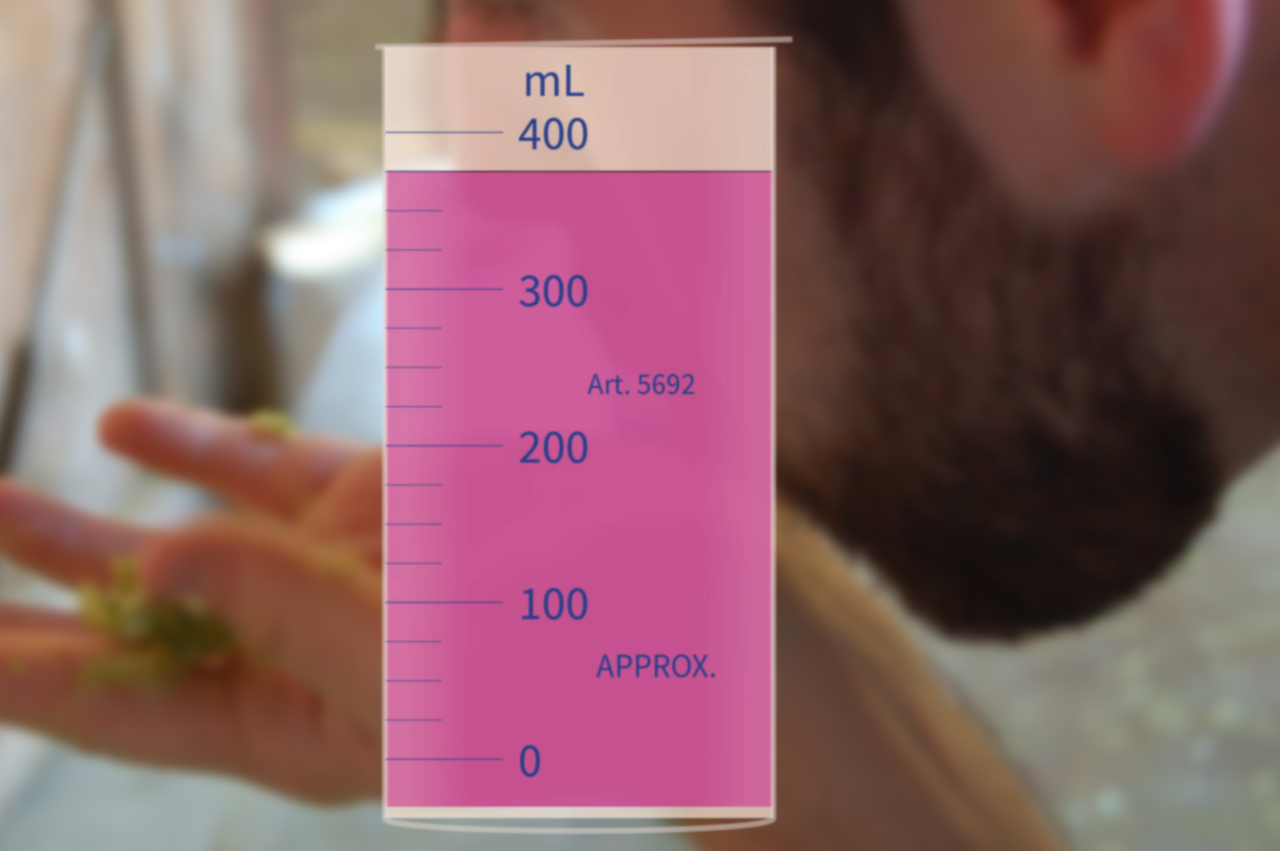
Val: 375; mL
